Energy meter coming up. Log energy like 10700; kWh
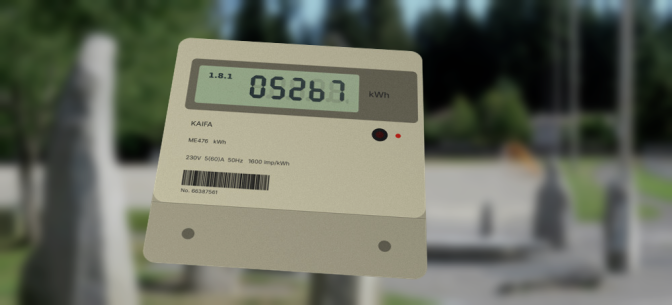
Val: 5267; kWh
